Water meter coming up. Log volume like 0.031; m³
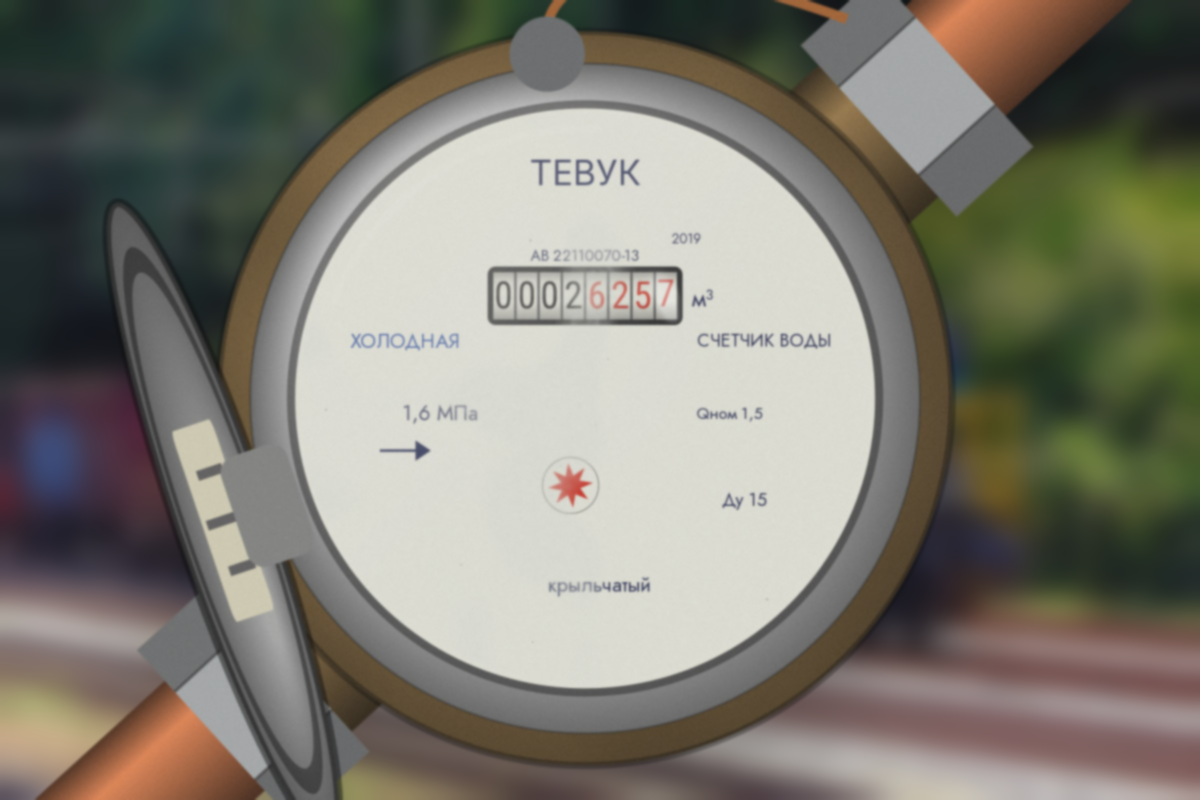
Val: 2.6257; m³
